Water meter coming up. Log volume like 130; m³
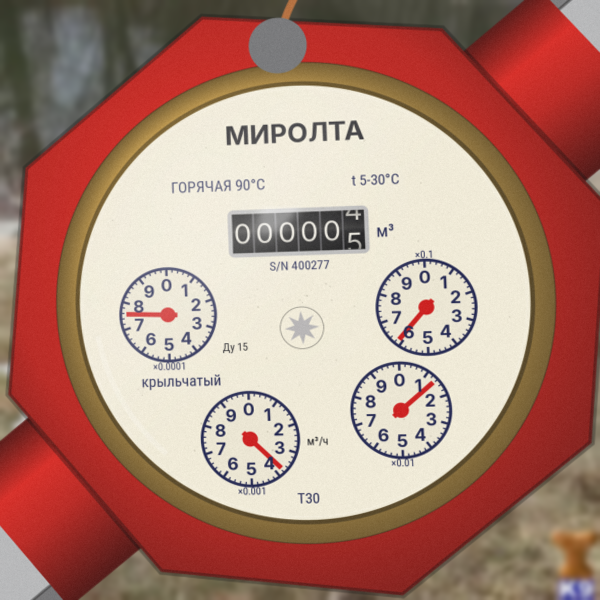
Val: 4.6137; m³
